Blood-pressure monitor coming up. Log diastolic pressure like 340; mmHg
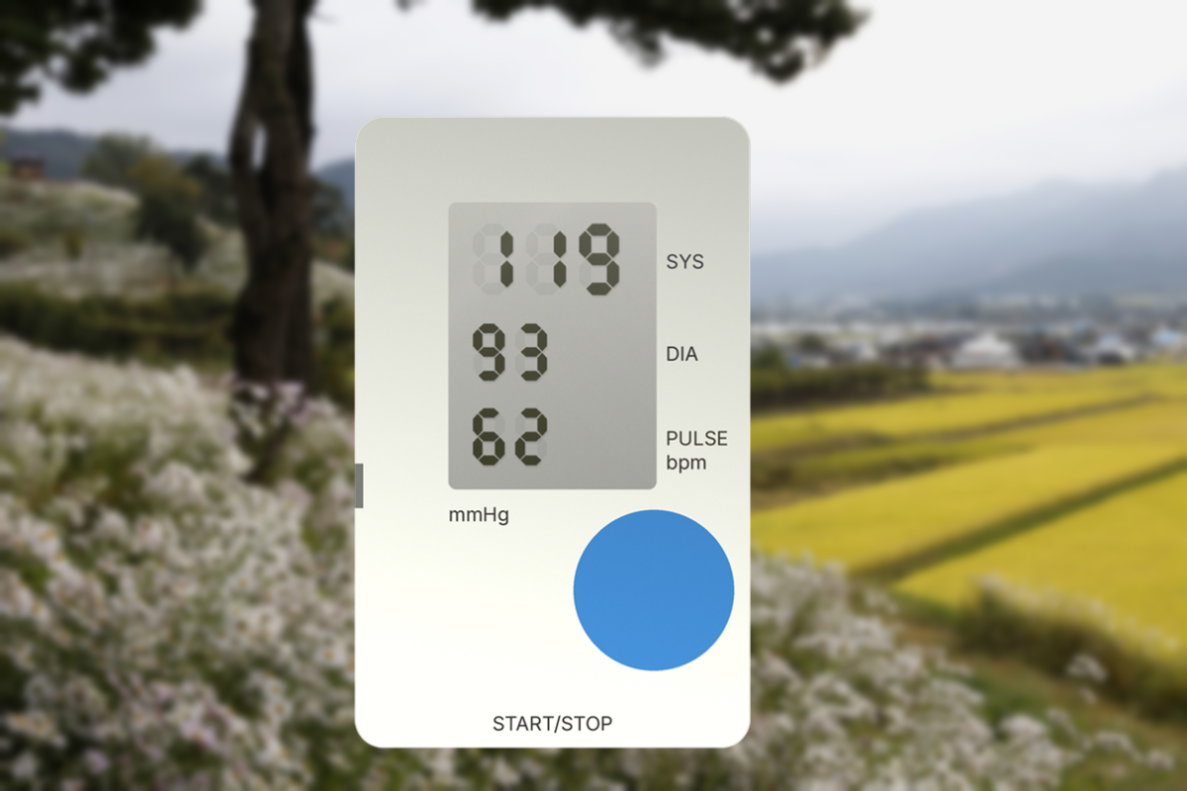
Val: 93; mmHg
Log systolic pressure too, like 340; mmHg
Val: 119; mmHg
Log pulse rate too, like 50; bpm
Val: 62; bpm
